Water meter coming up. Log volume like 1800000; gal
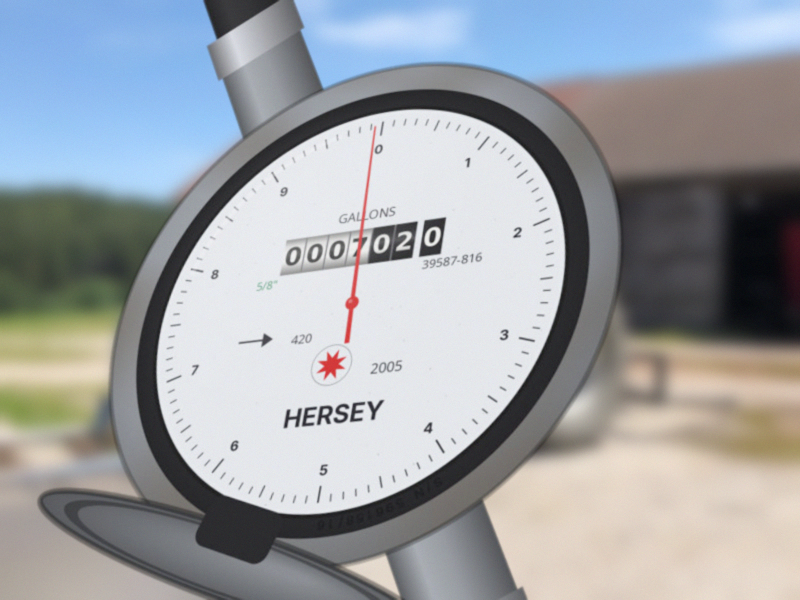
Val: 7019.9; gal
